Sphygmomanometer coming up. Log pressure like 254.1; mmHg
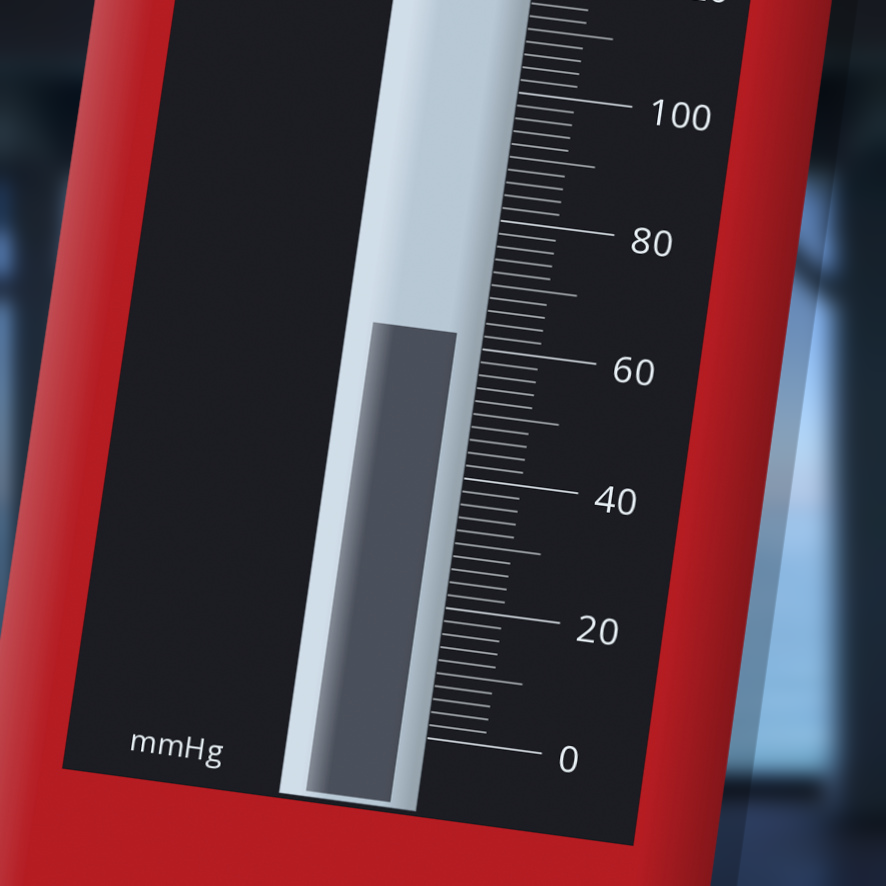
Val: 62; mmHg
